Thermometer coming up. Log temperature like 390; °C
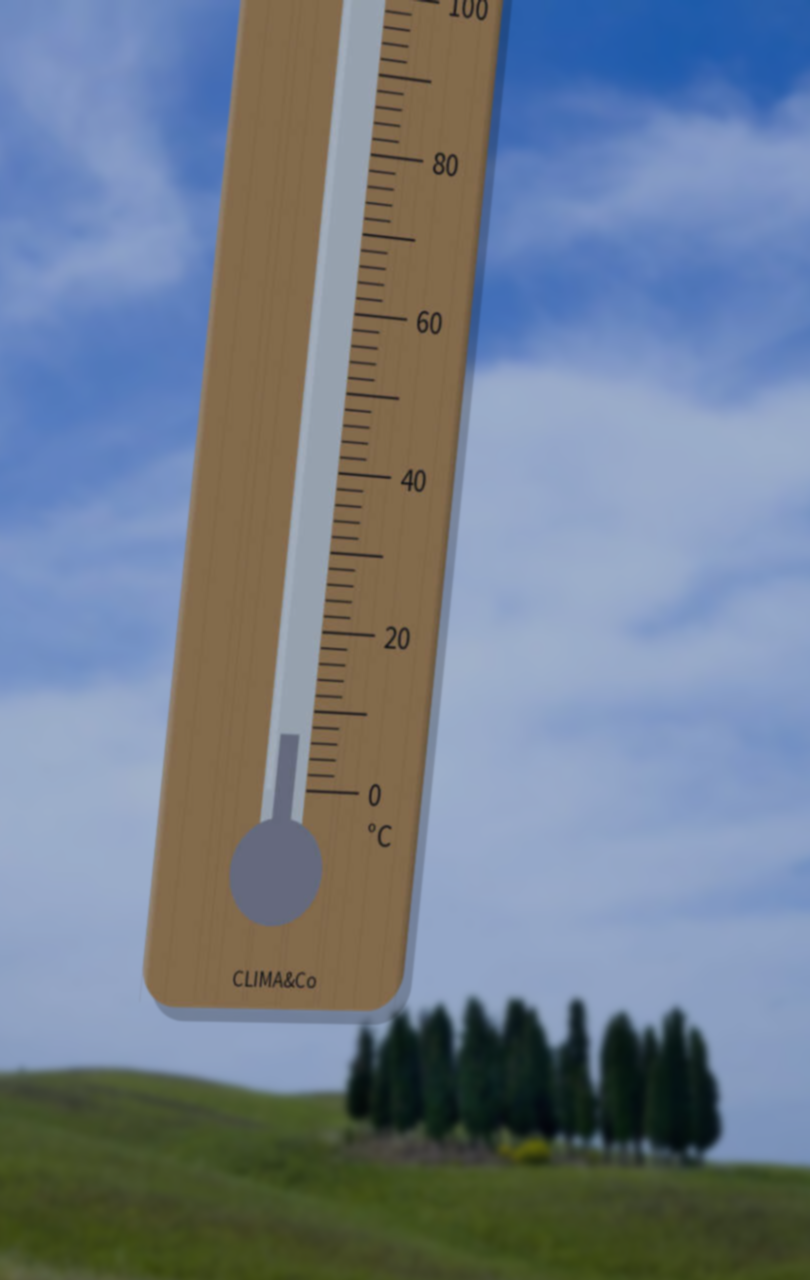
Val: 7; °C
